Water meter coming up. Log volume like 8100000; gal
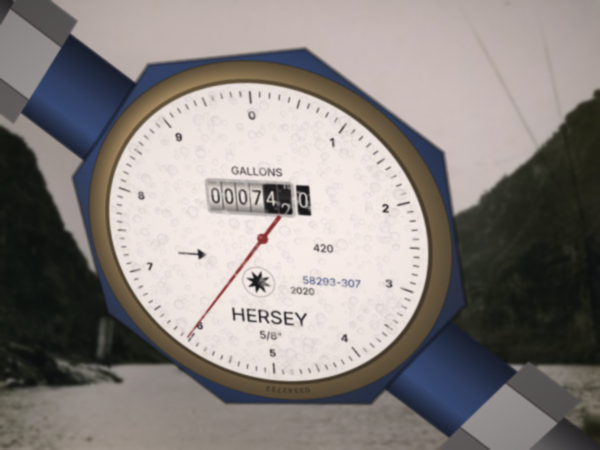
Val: 7416.0; gal
